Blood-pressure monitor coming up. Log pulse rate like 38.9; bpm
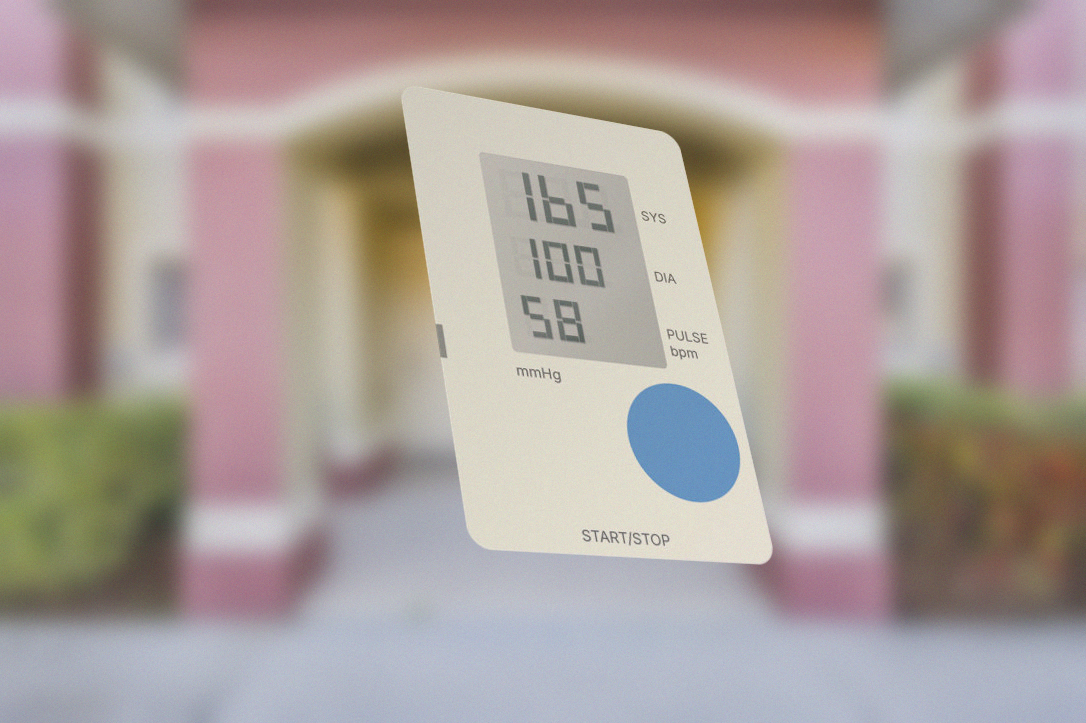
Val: 58; bpm
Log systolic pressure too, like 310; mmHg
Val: 165; mmHg
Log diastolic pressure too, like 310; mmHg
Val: 100; mmHg
